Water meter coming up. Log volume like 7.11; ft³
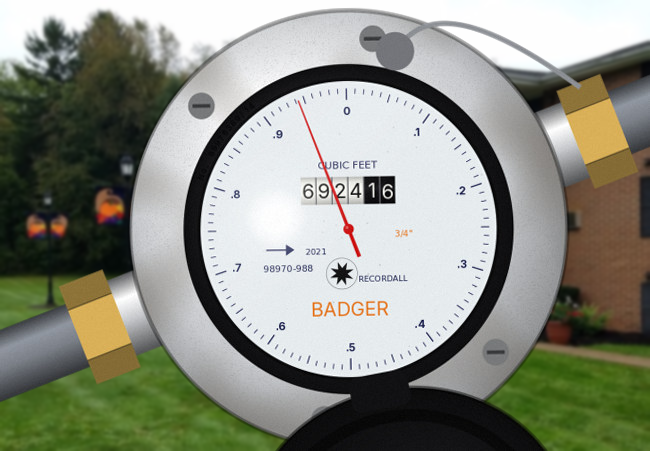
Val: 692415.94; ft³
